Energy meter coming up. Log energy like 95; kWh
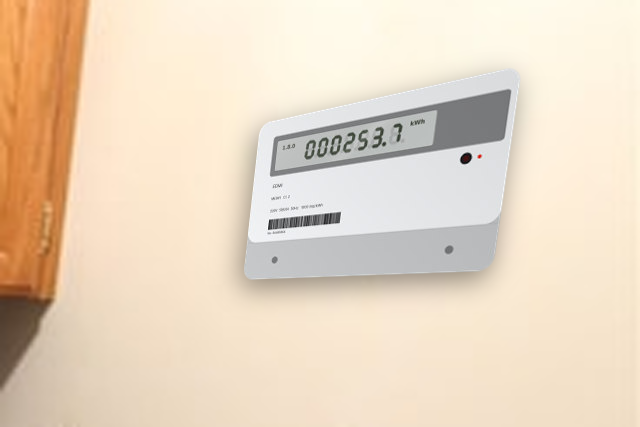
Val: 253.7; kWh
